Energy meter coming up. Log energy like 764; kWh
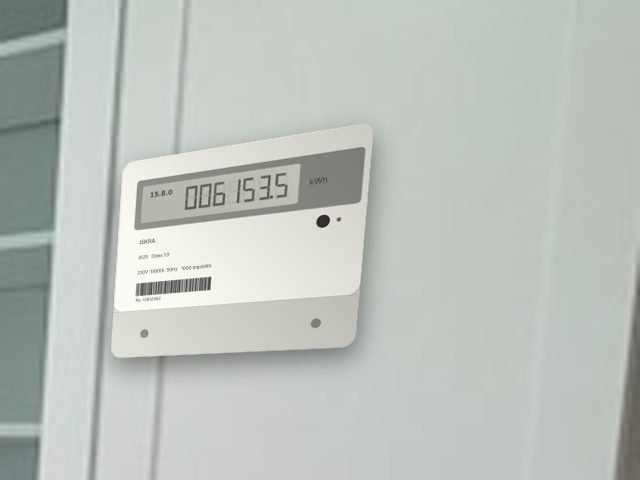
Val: 6153.5; kWh
